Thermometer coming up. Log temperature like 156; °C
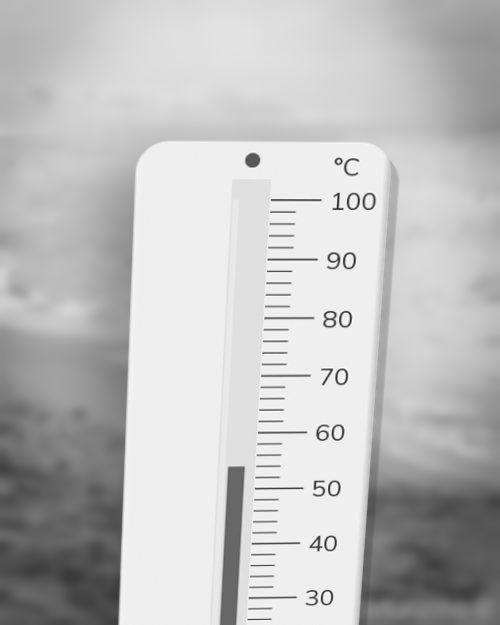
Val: 54; °C
